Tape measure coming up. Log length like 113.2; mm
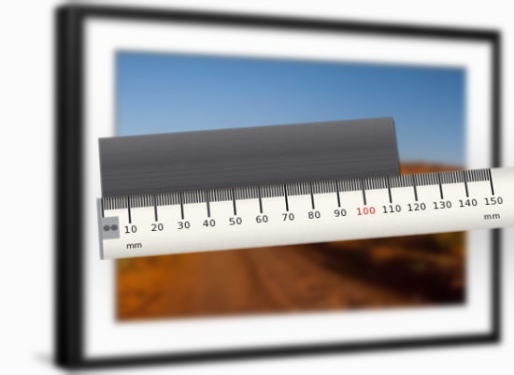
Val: 115; mm
